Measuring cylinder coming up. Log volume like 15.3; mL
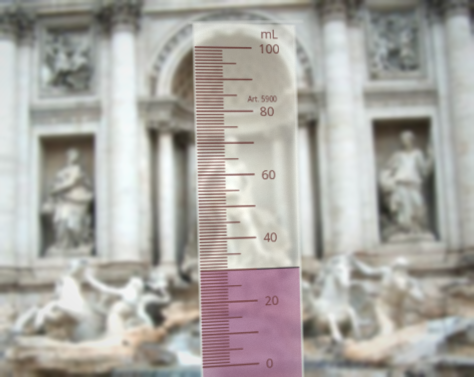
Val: 30; mL
